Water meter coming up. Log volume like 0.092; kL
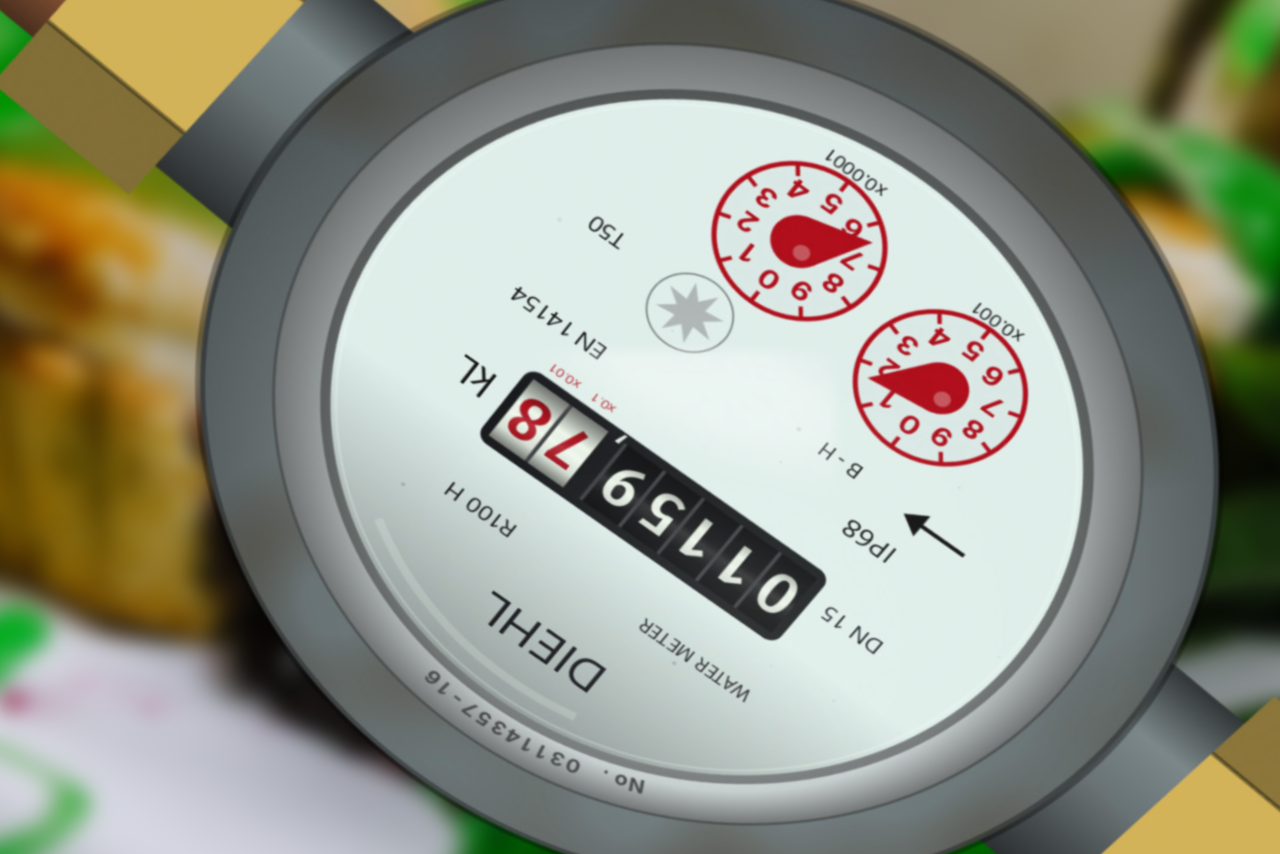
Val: 1159.7816; kL
